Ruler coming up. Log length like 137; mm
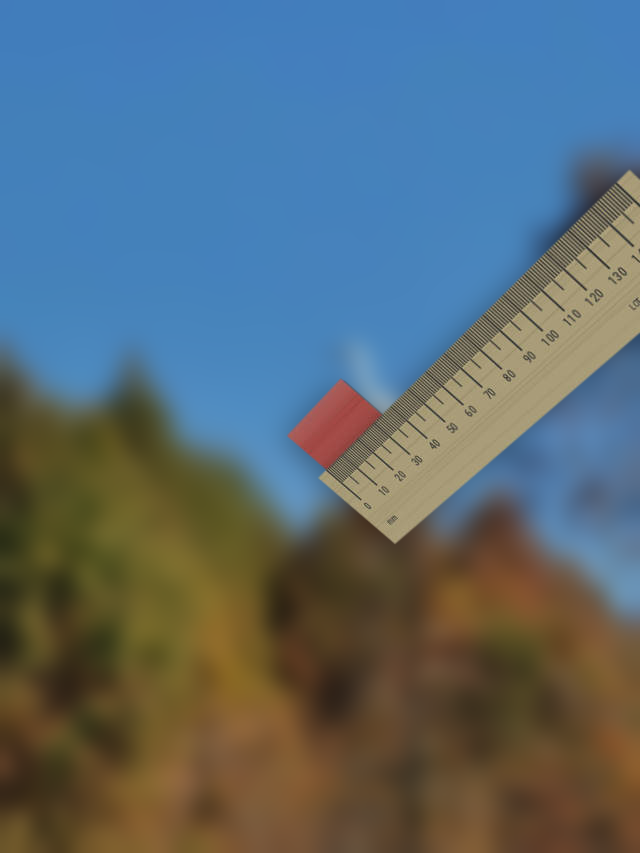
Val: 35; mm
